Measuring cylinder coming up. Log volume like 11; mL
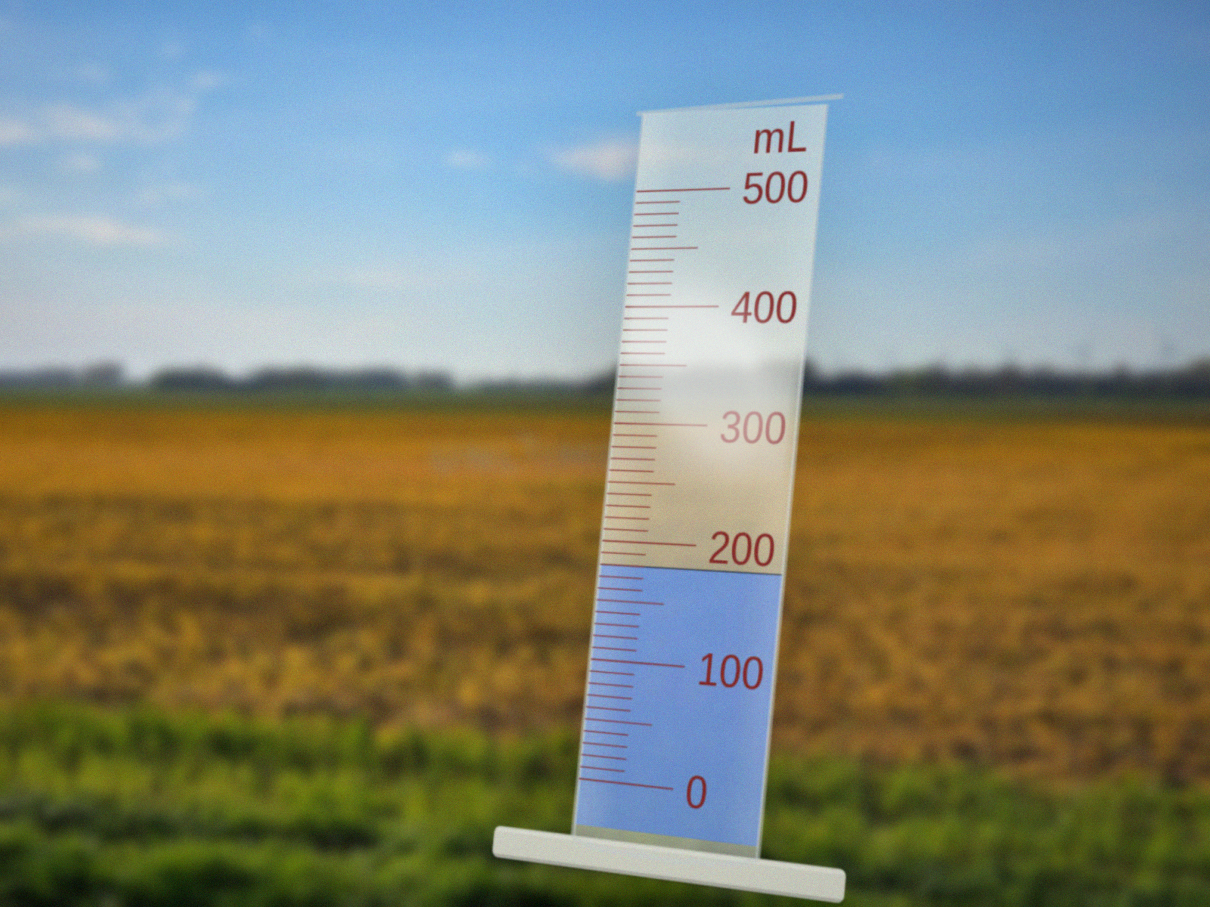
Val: 180; mL
